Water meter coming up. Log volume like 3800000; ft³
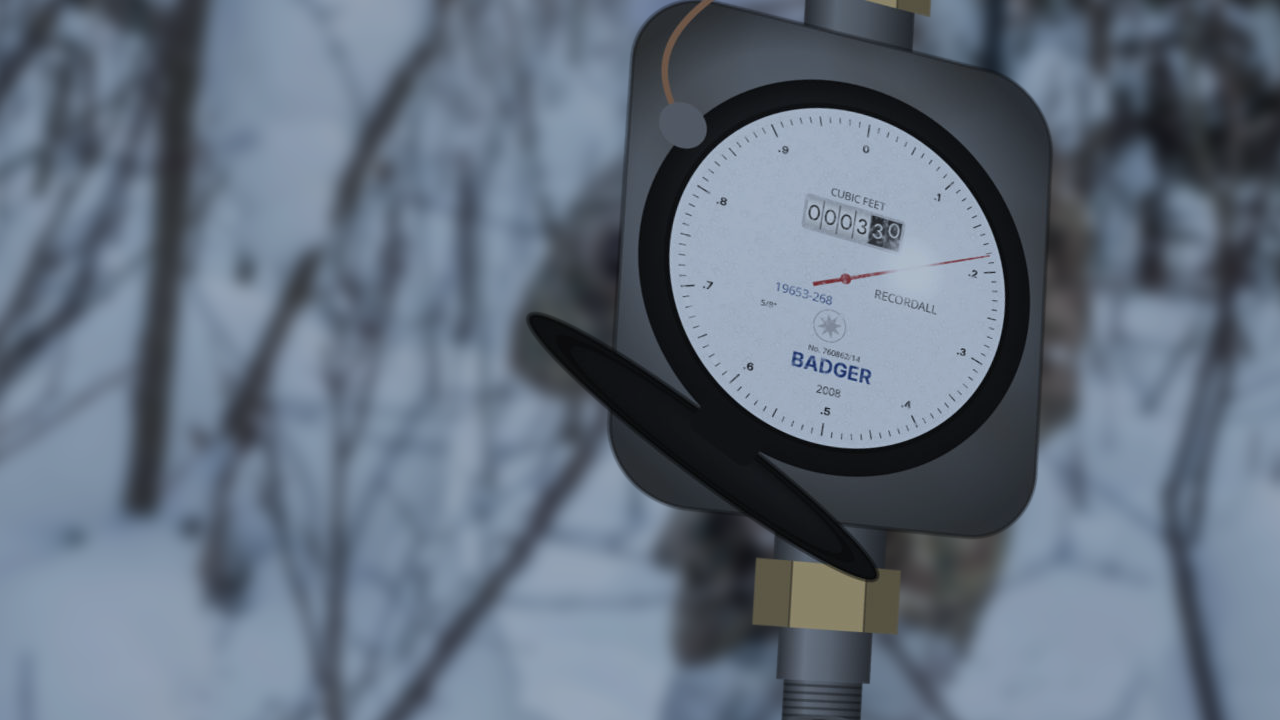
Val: 330.18; ft³
